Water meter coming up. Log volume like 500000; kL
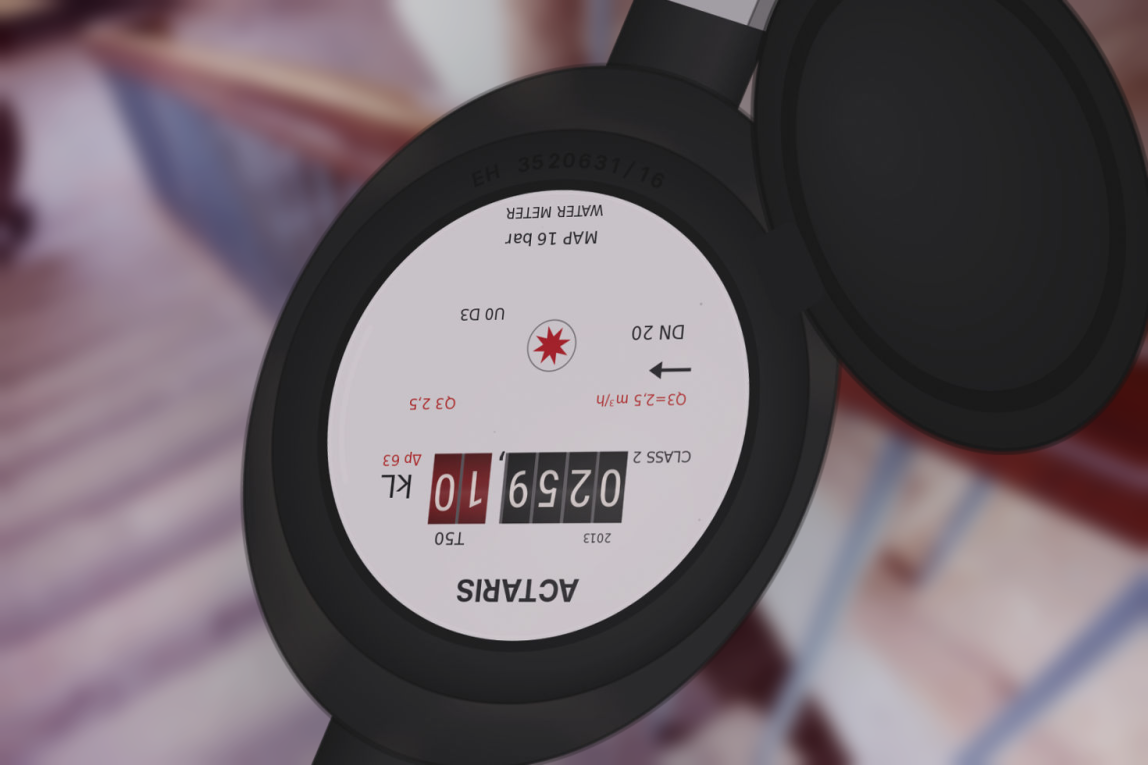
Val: 259.10; kL
